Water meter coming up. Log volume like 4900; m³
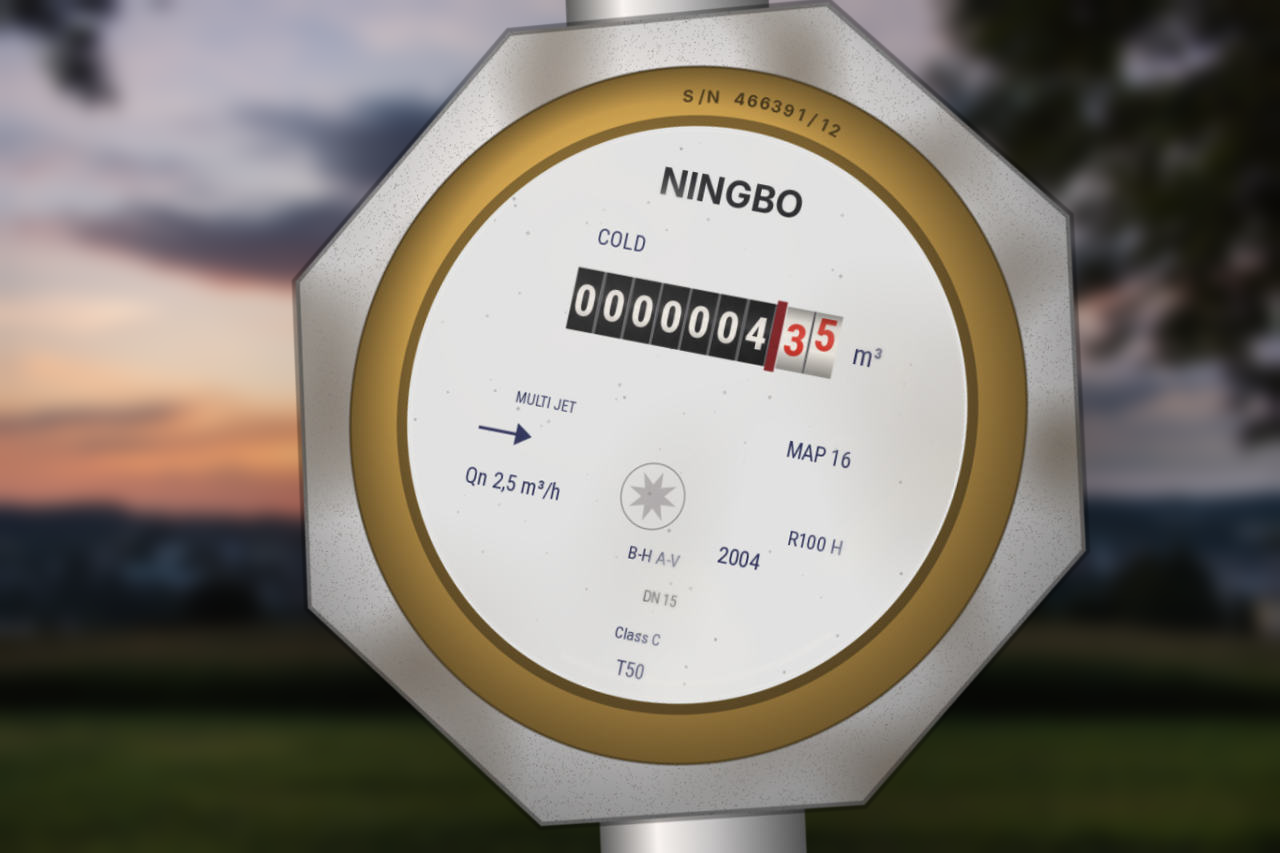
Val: 4.35; m³
